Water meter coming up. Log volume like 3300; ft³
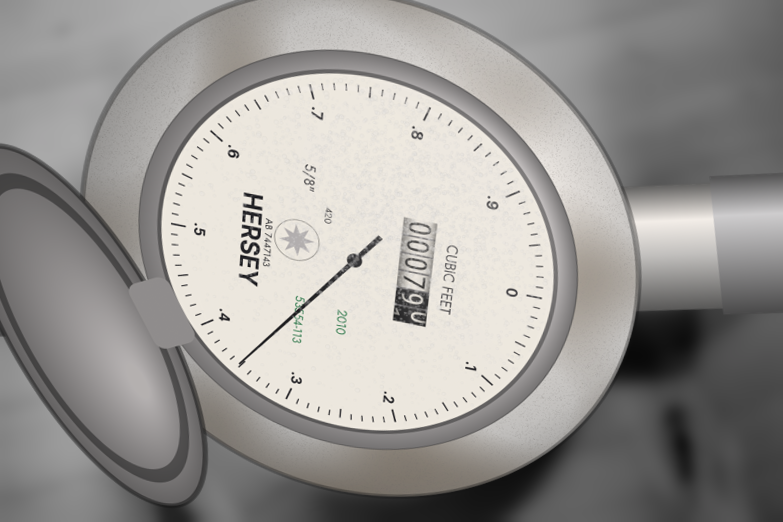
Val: 790.35; ft³
